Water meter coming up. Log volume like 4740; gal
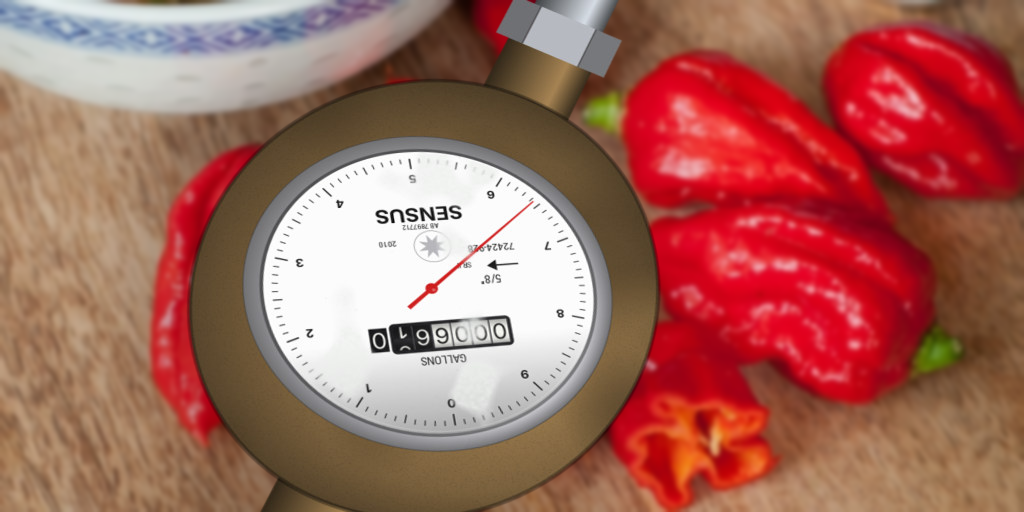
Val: 6606.4; gal
